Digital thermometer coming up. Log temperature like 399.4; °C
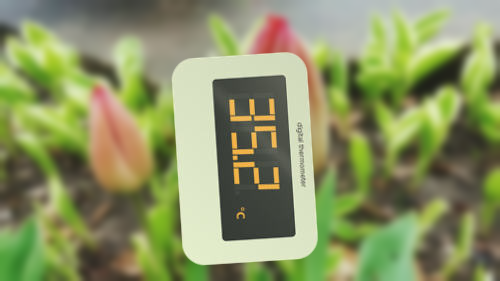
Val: 35.2; °C
